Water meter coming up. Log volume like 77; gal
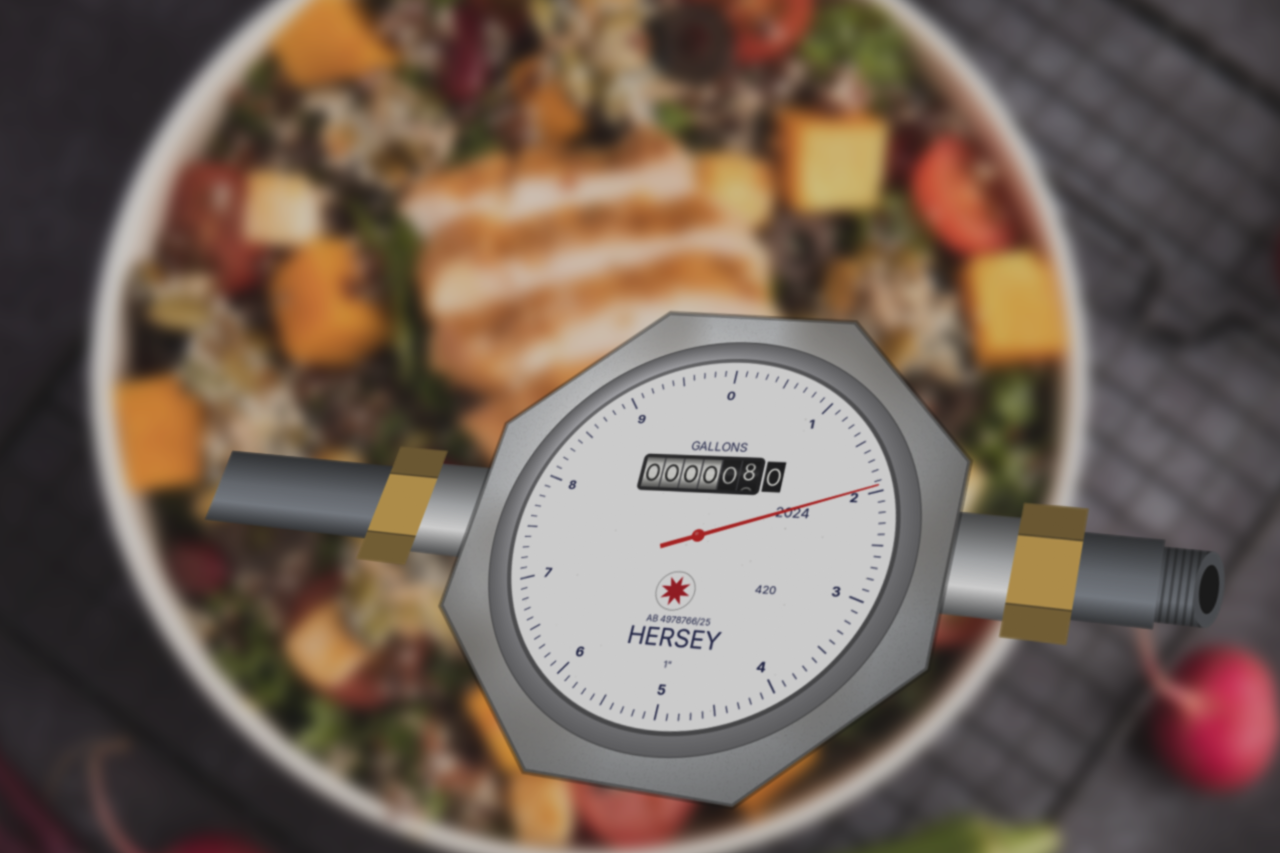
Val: 81.9; gal
